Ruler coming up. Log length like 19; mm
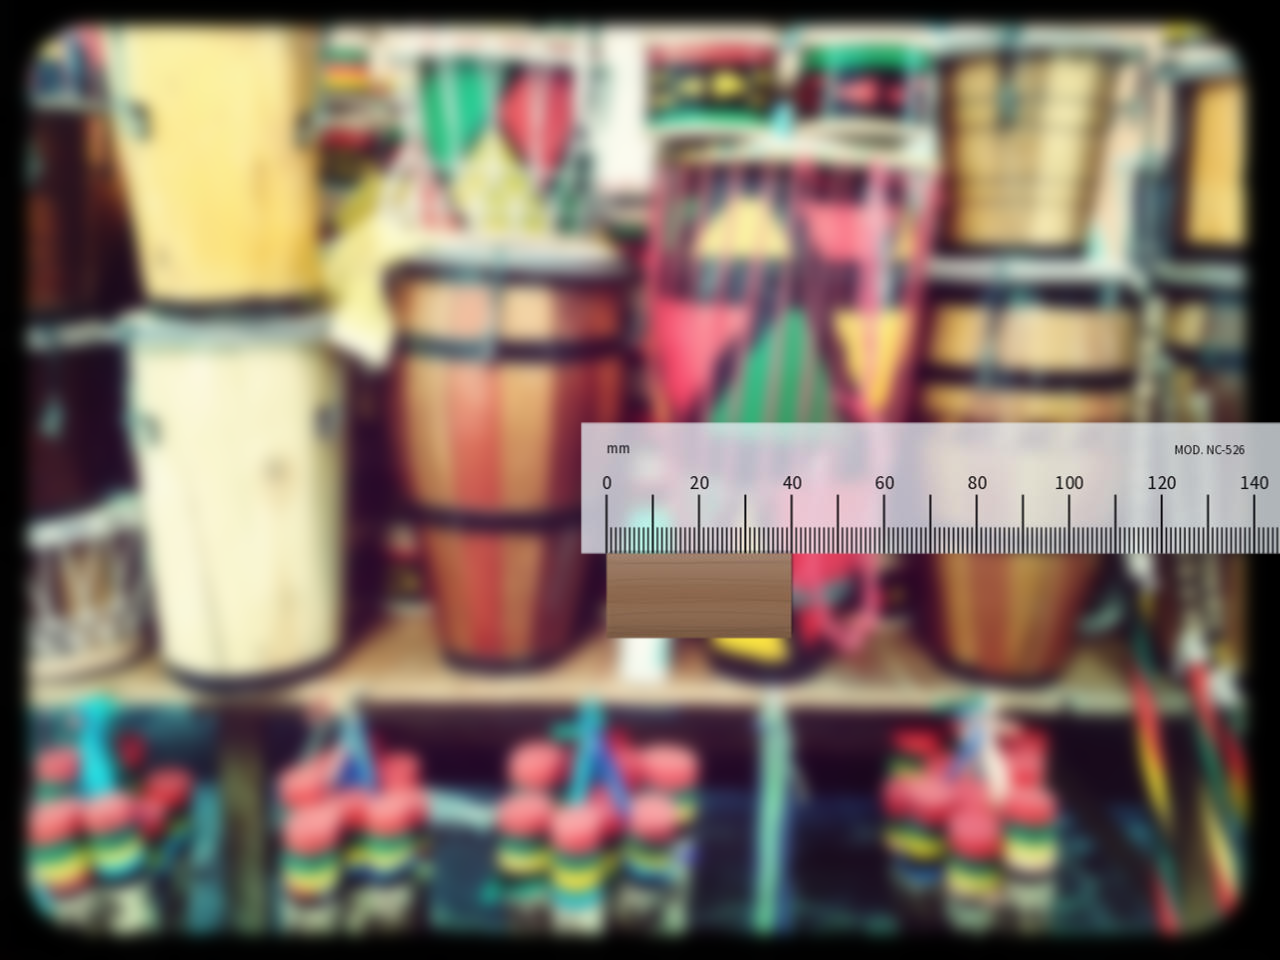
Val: 40; mm
